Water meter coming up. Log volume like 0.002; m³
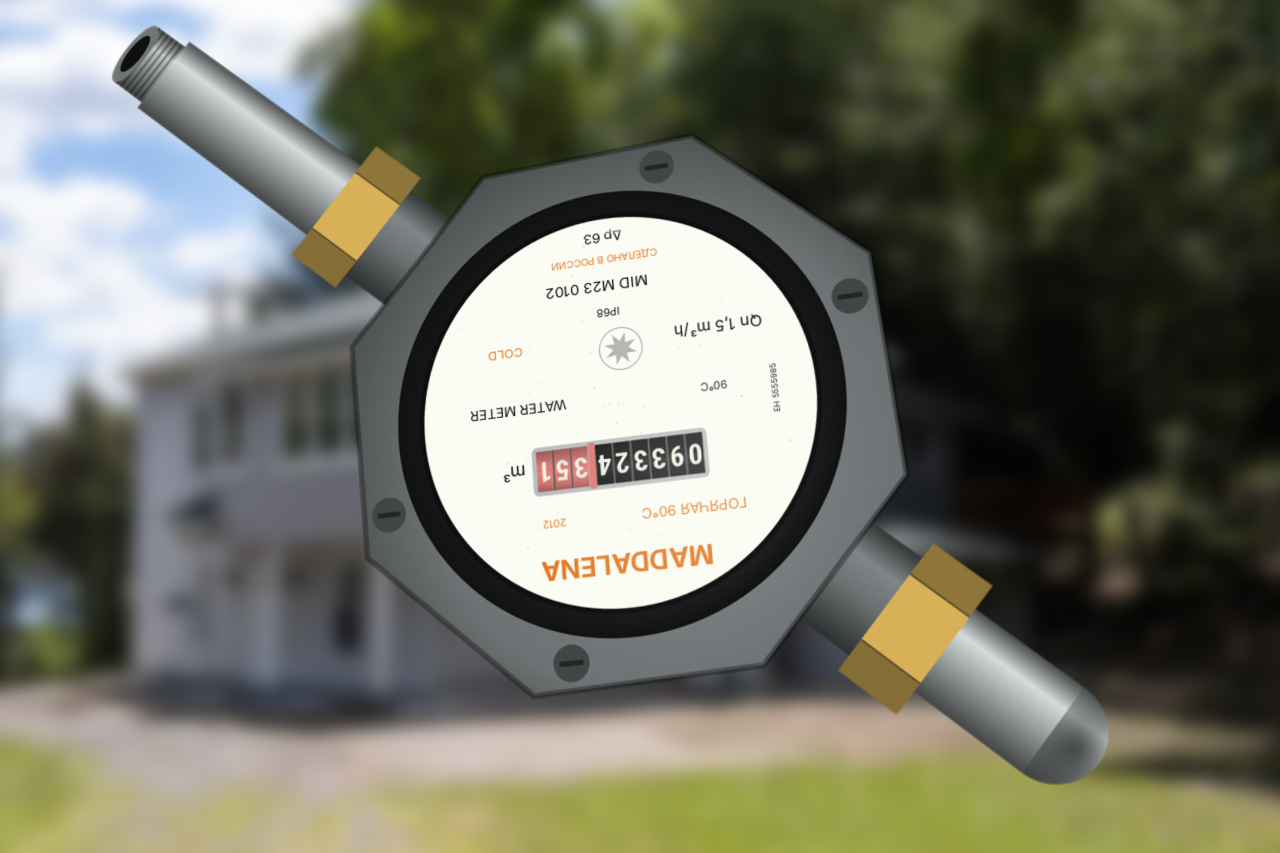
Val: 93324.351; m³
